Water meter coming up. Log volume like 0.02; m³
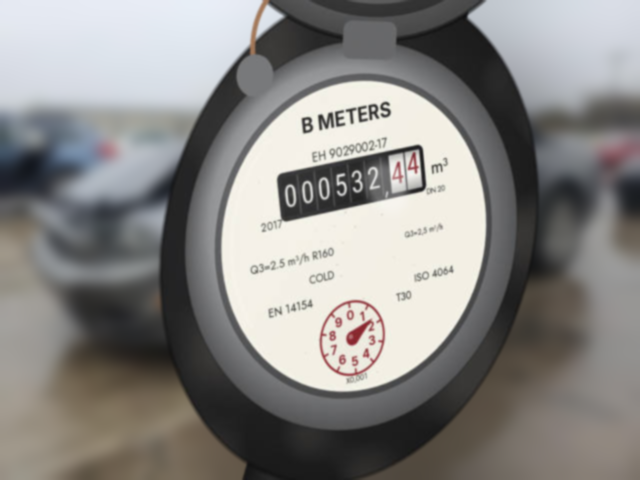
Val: 532.441; m³
